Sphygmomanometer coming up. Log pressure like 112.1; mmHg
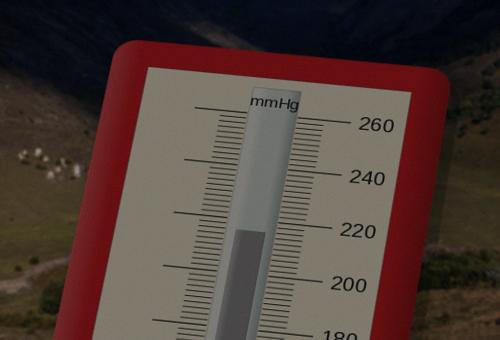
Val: 216; mmHg
